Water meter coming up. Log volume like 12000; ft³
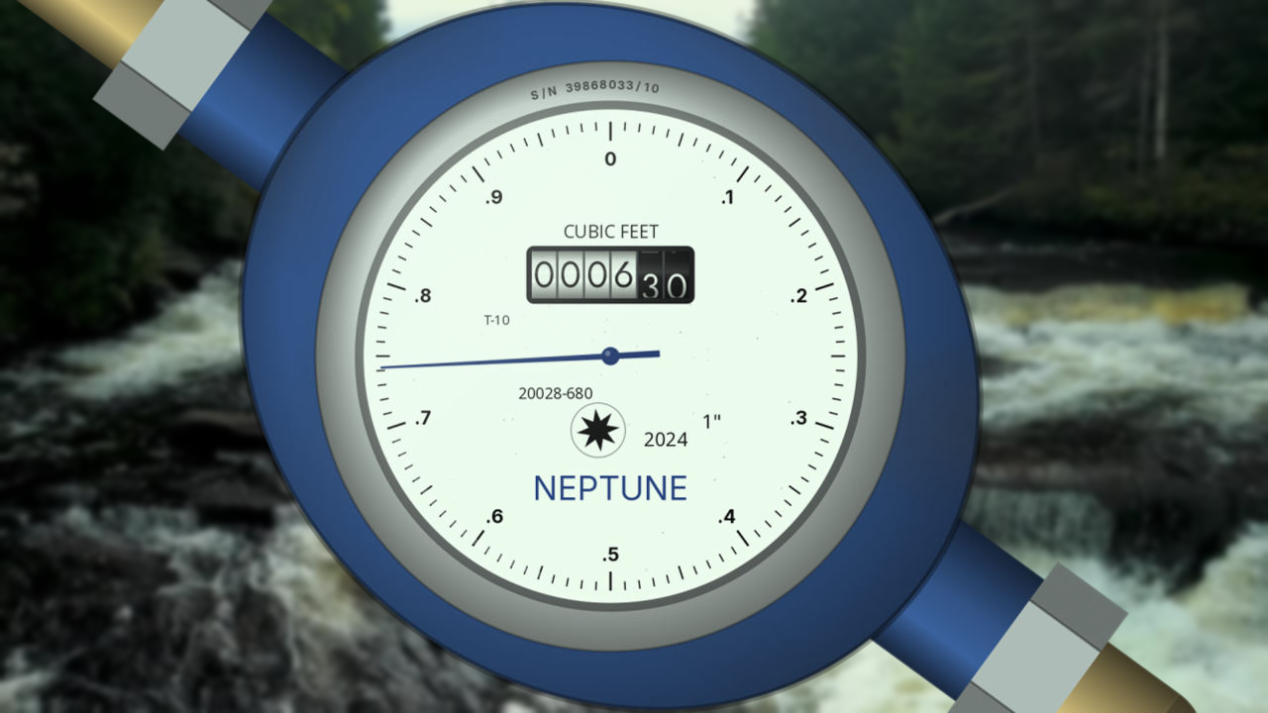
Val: 629.74; ft³
